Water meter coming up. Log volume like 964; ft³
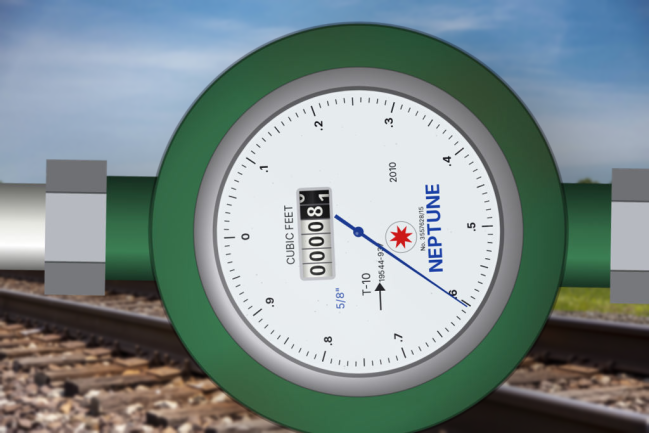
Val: 80.60; ft³
